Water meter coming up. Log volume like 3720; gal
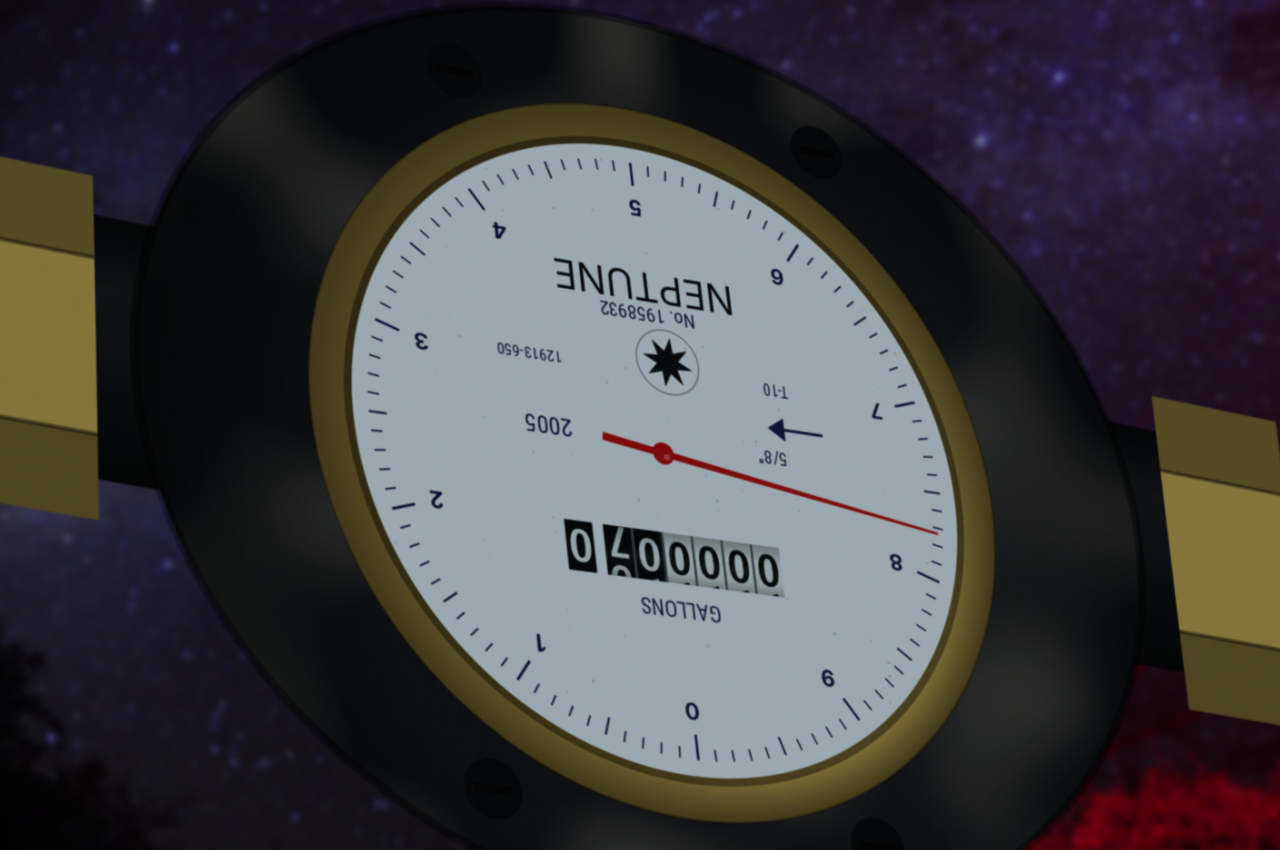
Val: 67.7; gal
